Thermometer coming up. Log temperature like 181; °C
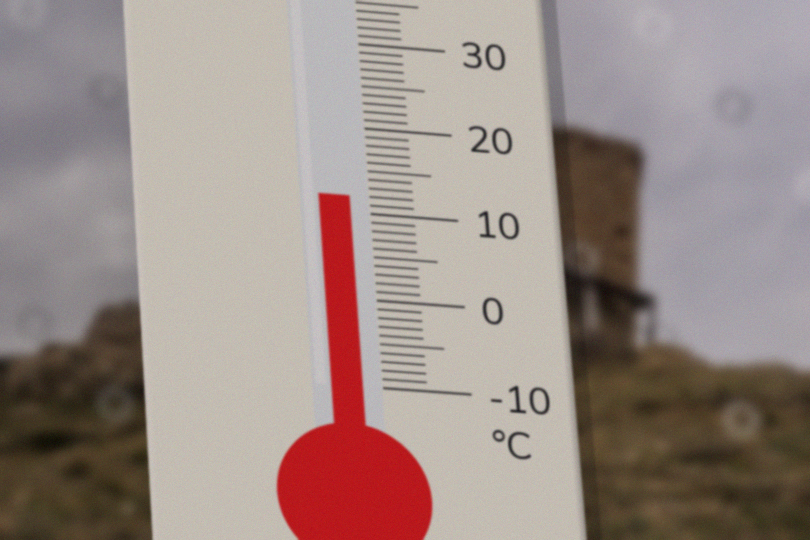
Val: 12; °C
